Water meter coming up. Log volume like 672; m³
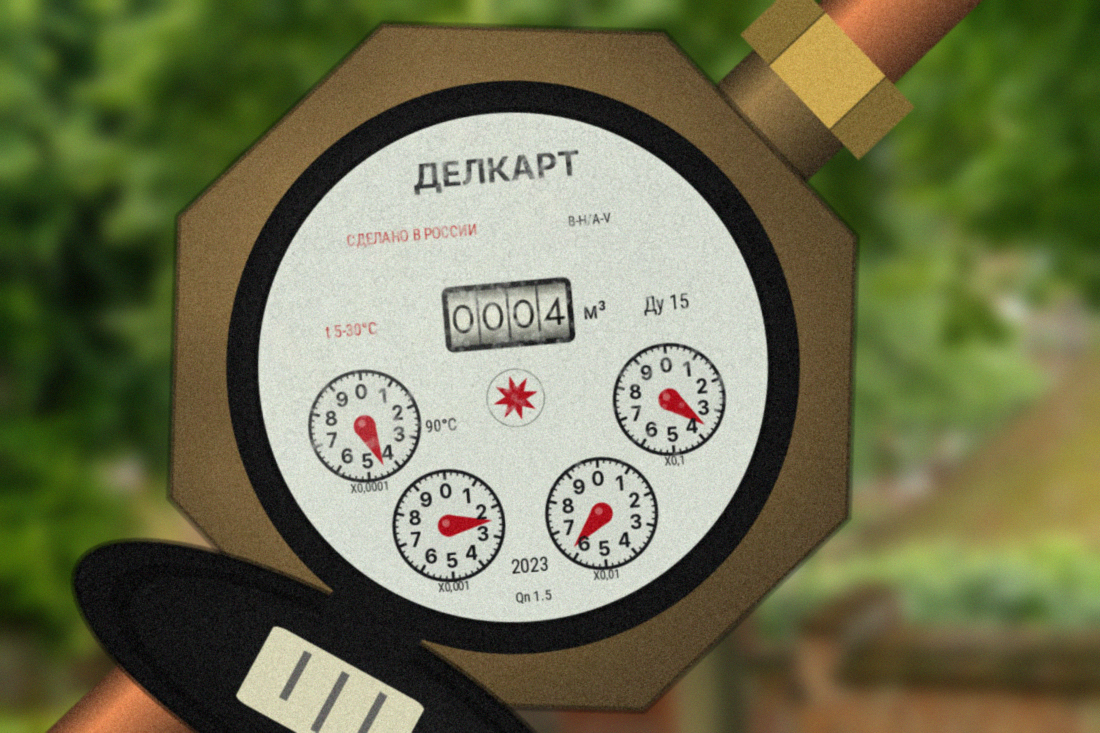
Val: 4.3624; m³
